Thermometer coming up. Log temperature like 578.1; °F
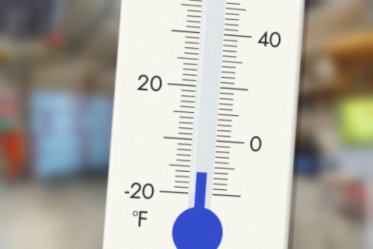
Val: -12; °F
